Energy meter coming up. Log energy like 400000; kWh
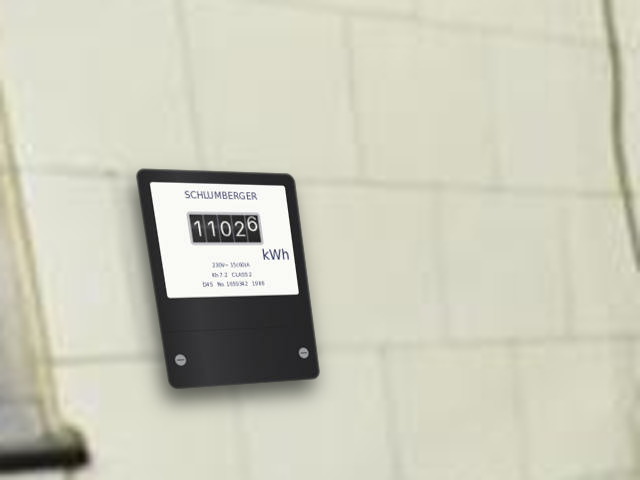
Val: 11026; kWh
